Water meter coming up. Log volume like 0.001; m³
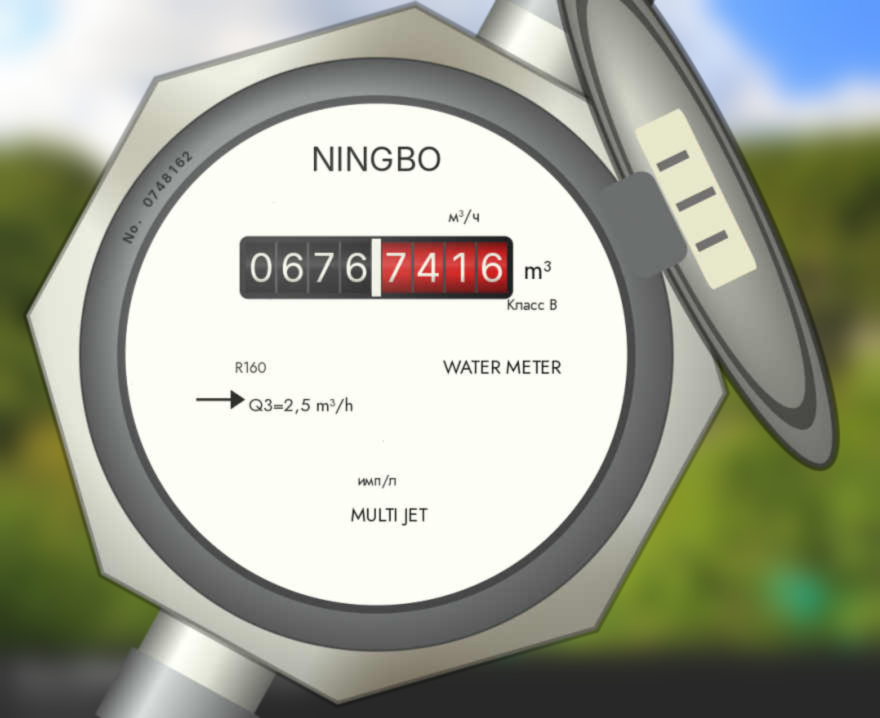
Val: 676.7416; m³
